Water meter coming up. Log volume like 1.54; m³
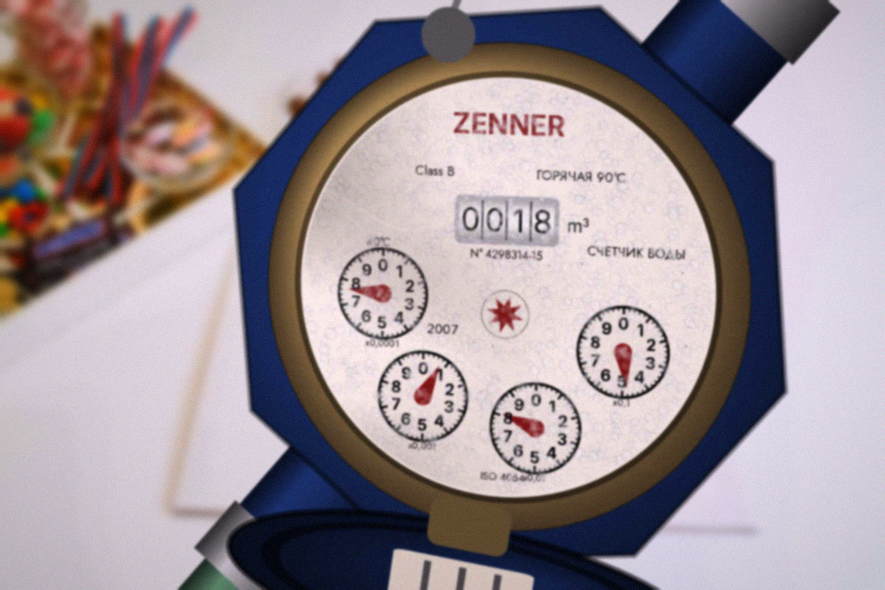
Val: 18.4807; m³
